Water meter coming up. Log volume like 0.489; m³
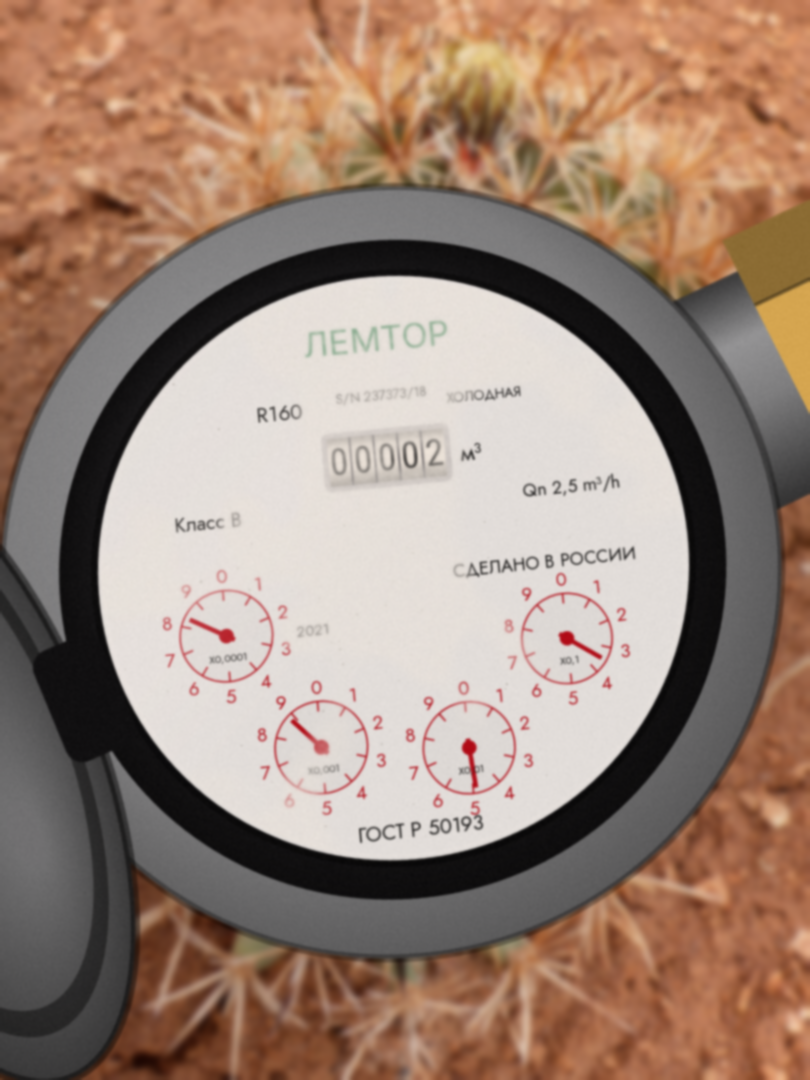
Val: 2.3488; m³
